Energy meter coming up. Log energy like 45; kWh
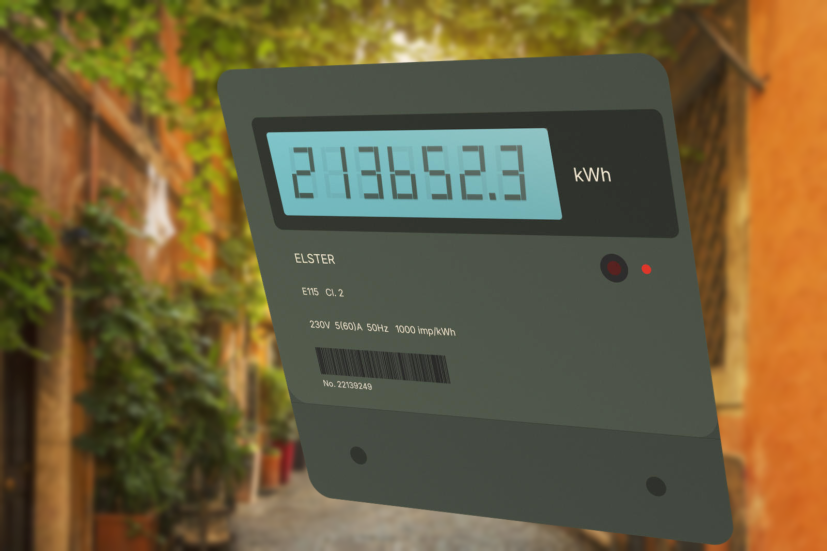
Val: 213652.3; kWh
